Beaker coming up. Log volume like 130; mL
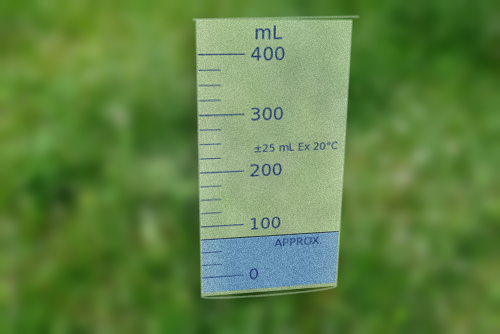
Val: 75; mL
